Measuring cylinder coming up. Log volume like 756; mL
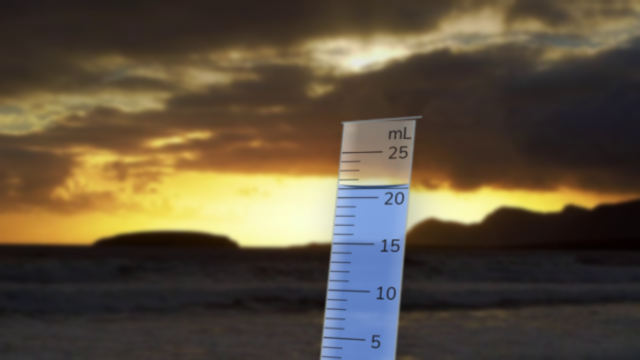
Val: 21; mL
